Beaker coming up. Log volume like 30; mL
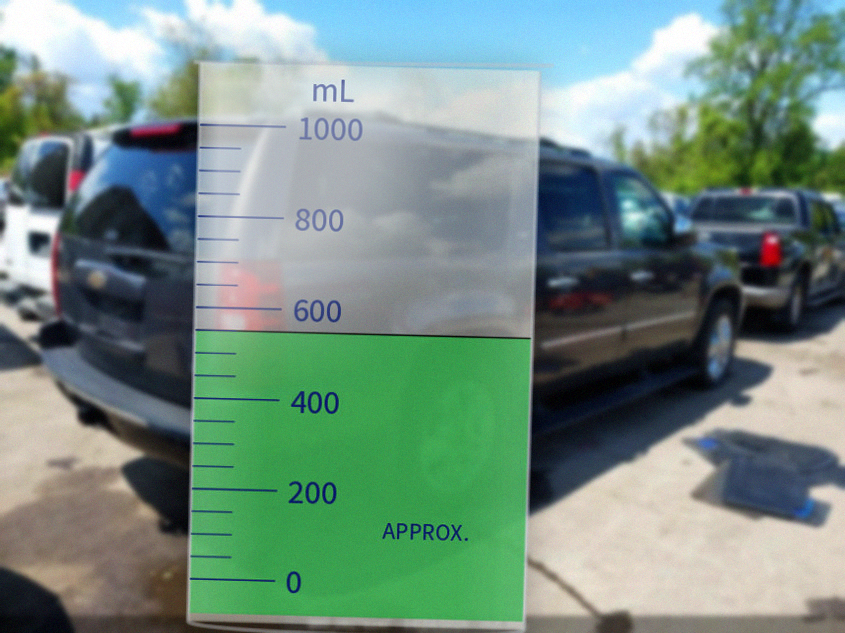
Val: 550; mL
